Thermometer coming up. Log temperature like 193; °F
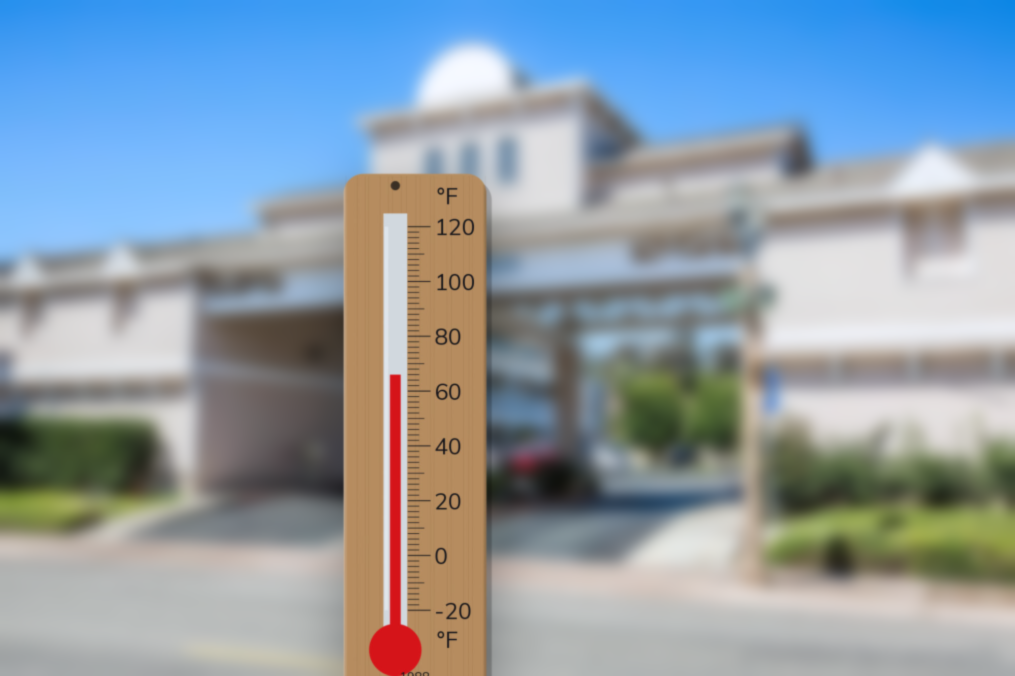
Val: 66; °F
